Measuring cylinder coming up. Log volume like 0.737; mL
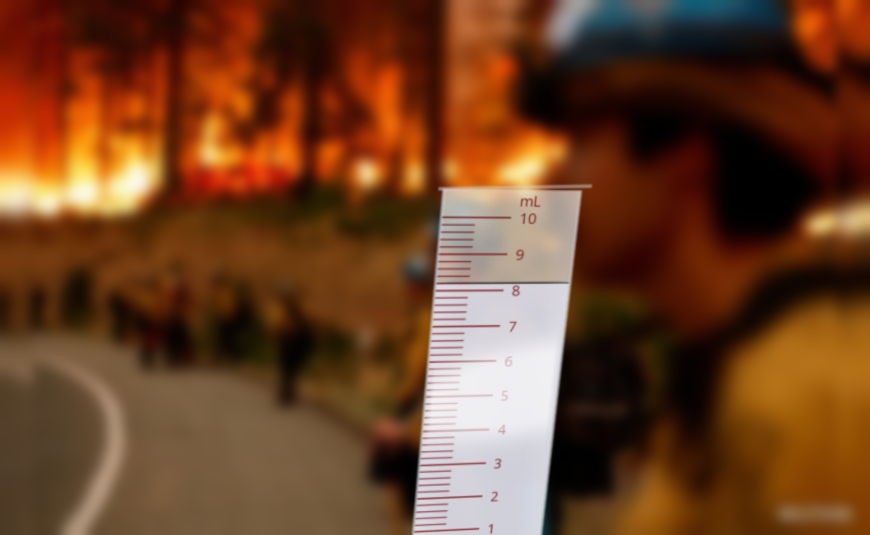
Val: 8.2; mL
